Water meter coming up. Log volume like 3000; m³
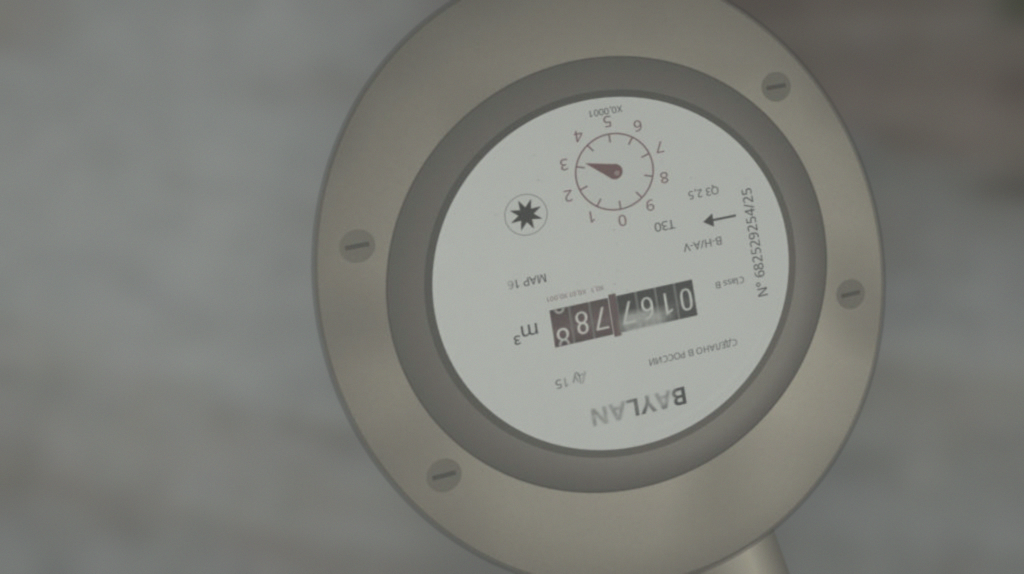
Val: 167.7883; m³
